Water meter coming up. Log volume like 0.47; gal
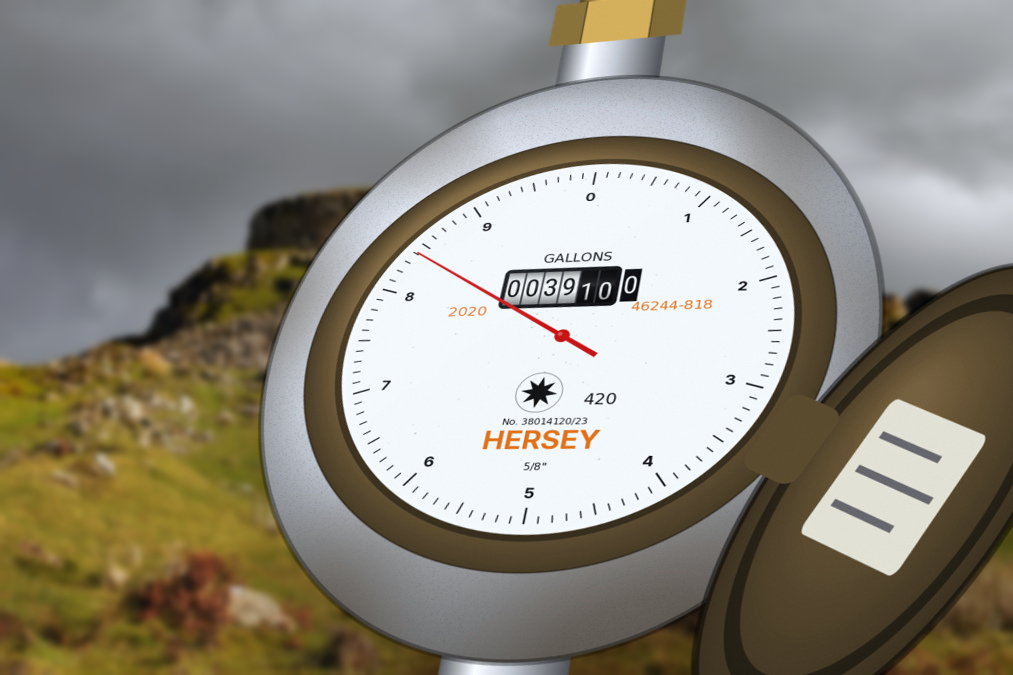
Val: 39098.4; gal
